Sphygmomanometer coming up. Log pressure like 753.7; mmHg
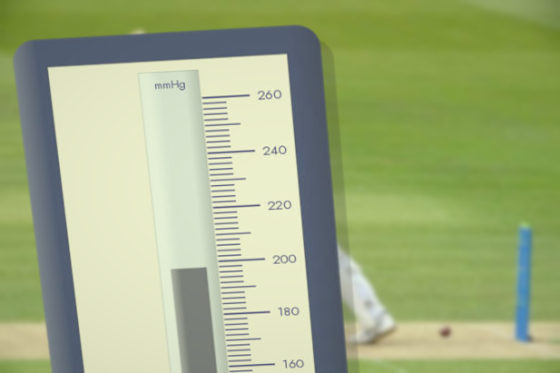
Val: 198; mmHg
